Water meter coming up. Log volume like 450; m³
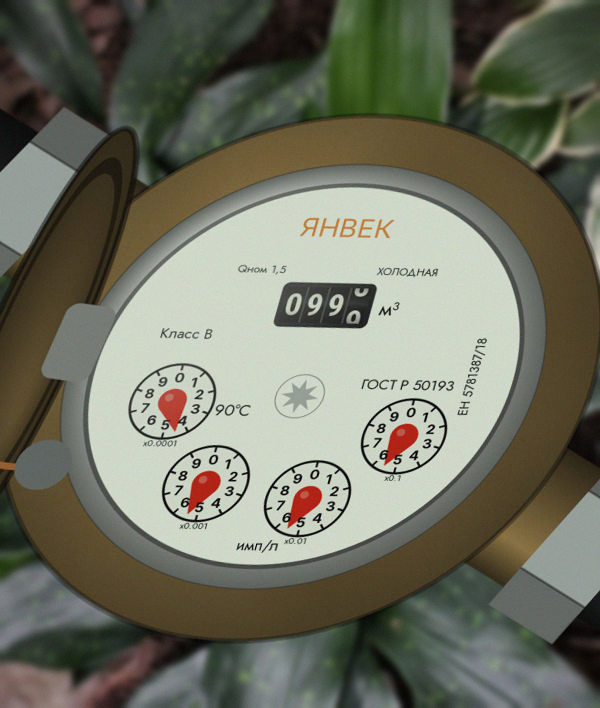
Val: 998.5554; m³
